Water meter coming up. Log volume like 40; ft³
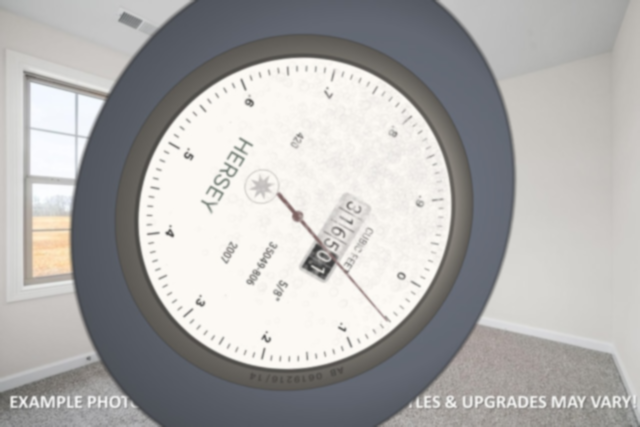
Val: 316501.05; ft³
